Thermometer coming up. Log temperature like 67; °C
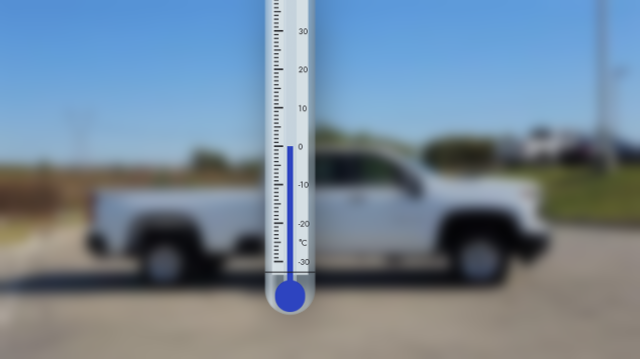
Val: 0; °C
